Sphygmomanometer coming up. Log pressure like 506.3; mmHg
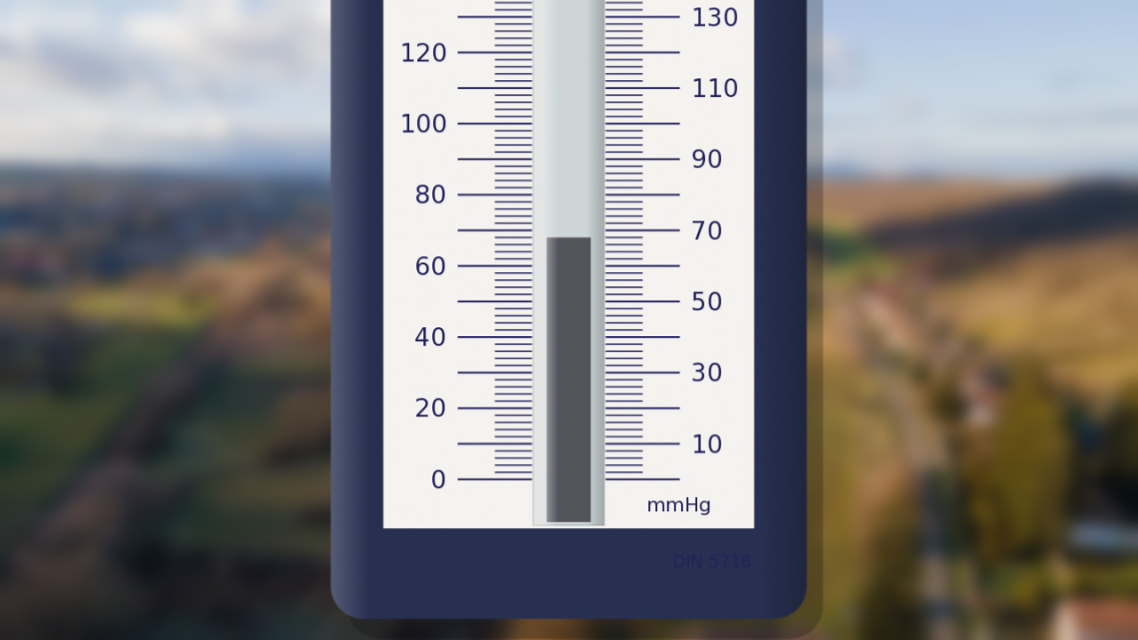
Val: 68; mmHg
